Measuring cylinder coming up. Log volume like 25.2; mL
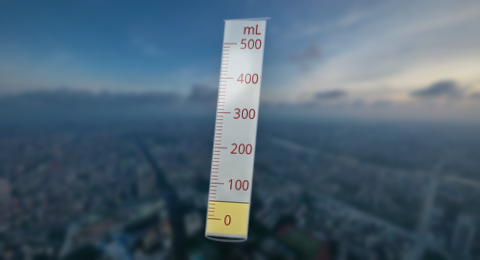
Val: 50; mL
